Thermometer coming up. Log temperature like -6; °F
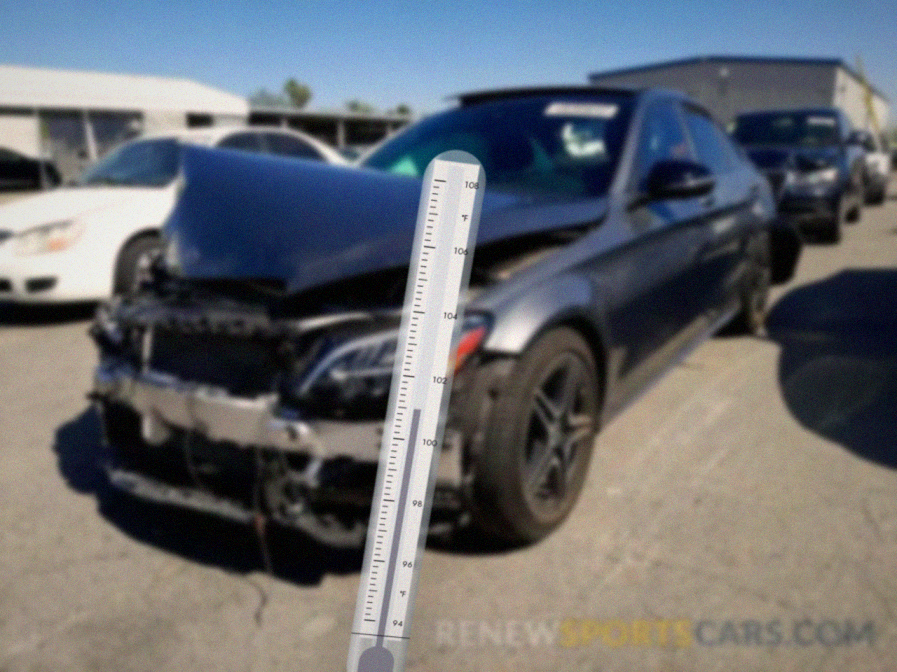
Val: 101; °F
